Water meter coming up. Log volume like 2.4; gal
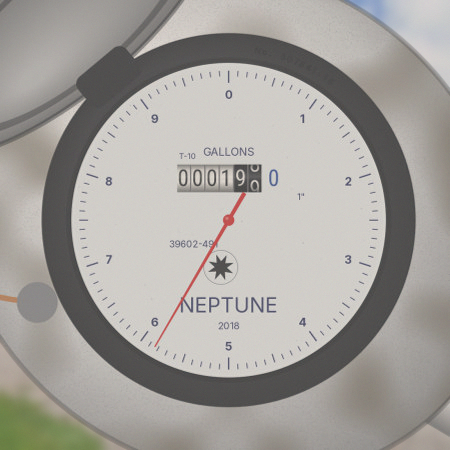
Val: 1985.8; gal
